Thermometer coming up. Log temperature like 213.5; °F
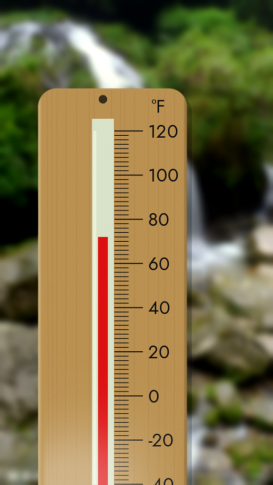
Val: 72; °F
